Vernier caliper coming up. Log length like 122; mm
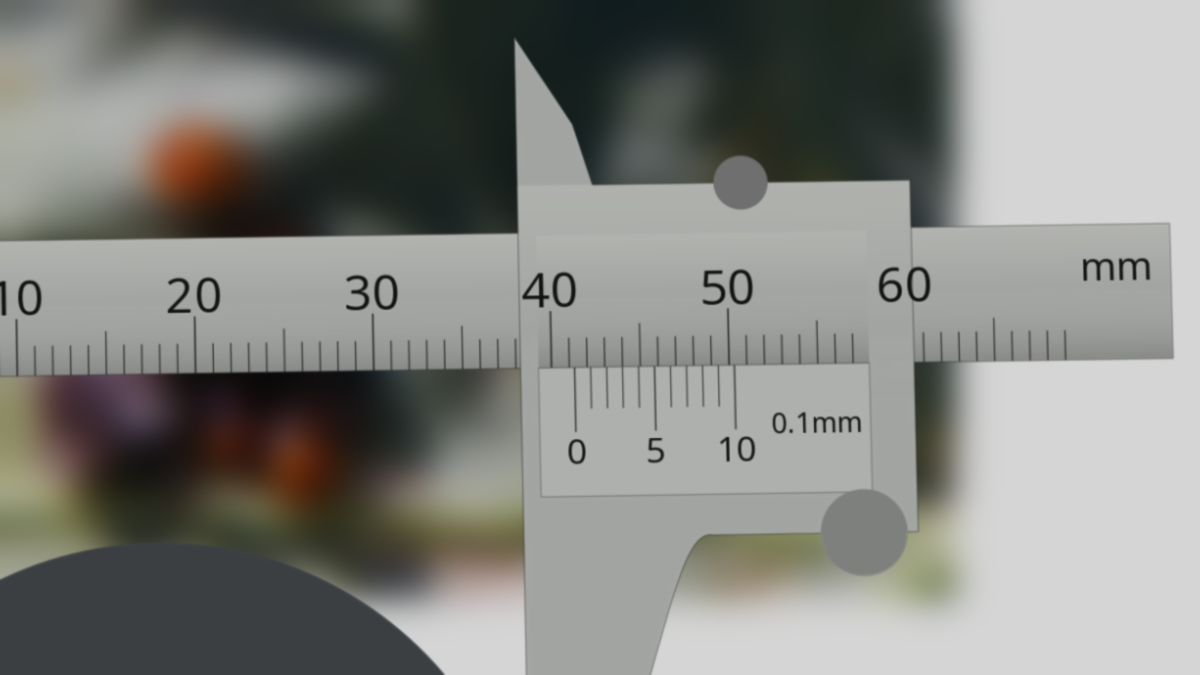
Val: 41.3; mm
